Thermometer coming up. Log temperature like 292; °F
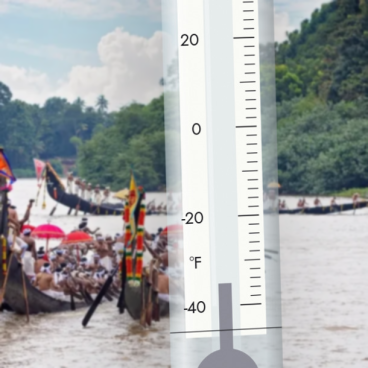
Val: -35; °F
